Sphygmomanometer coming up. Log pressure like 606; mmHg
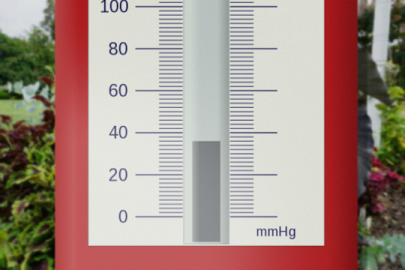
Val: 36; mmHg
